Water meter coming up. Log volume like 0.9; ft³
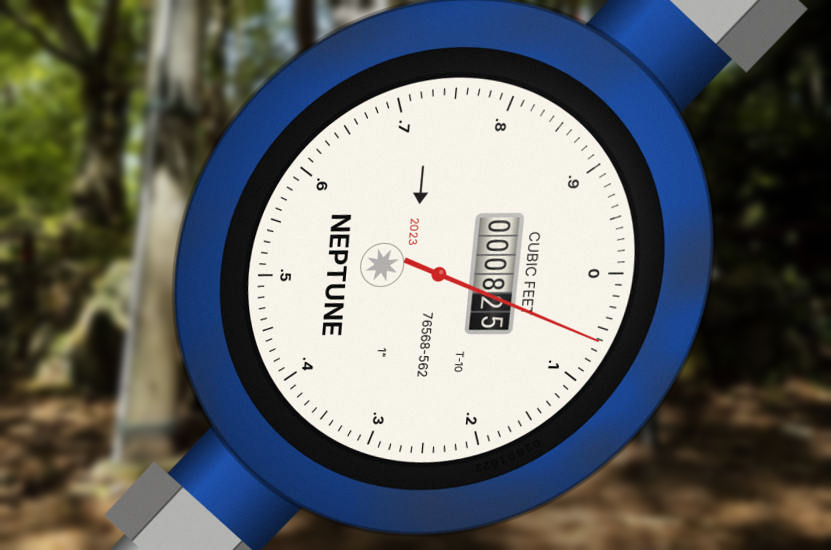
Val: 825.06; ft³
